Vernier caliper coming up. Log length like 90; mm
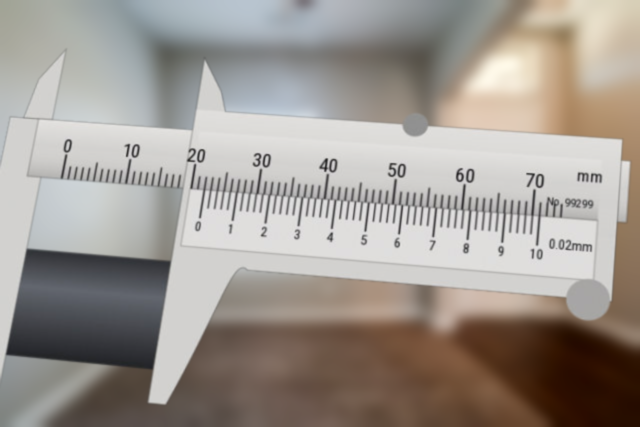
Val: 22.0; mm
